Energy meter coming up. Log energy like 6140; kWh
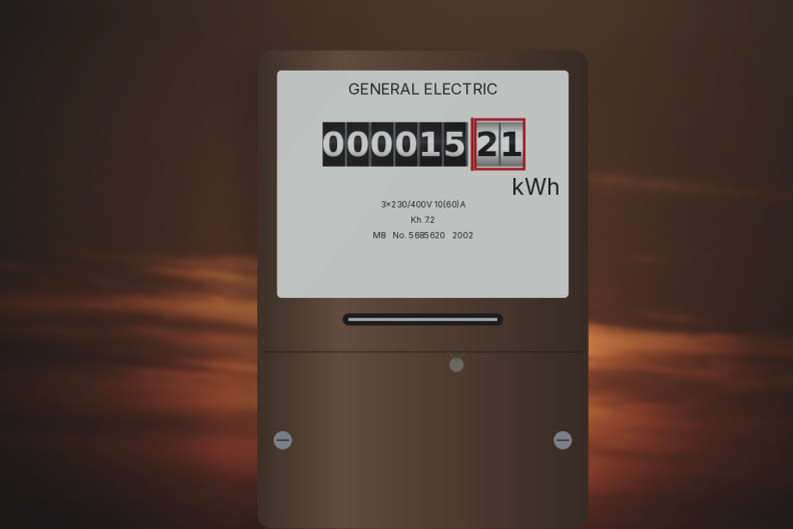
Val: 15.21; kWh
